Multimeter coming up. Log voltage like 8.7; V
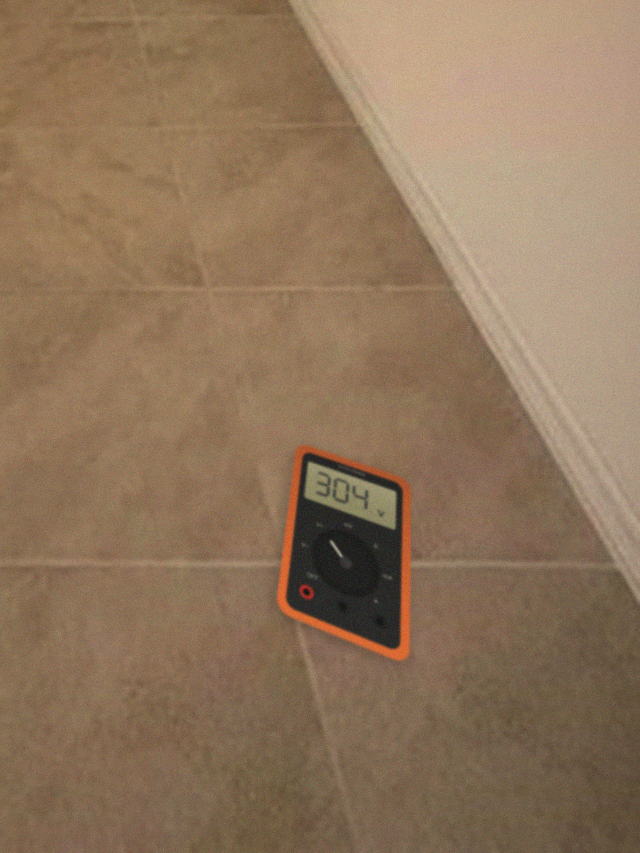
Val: 304; V
